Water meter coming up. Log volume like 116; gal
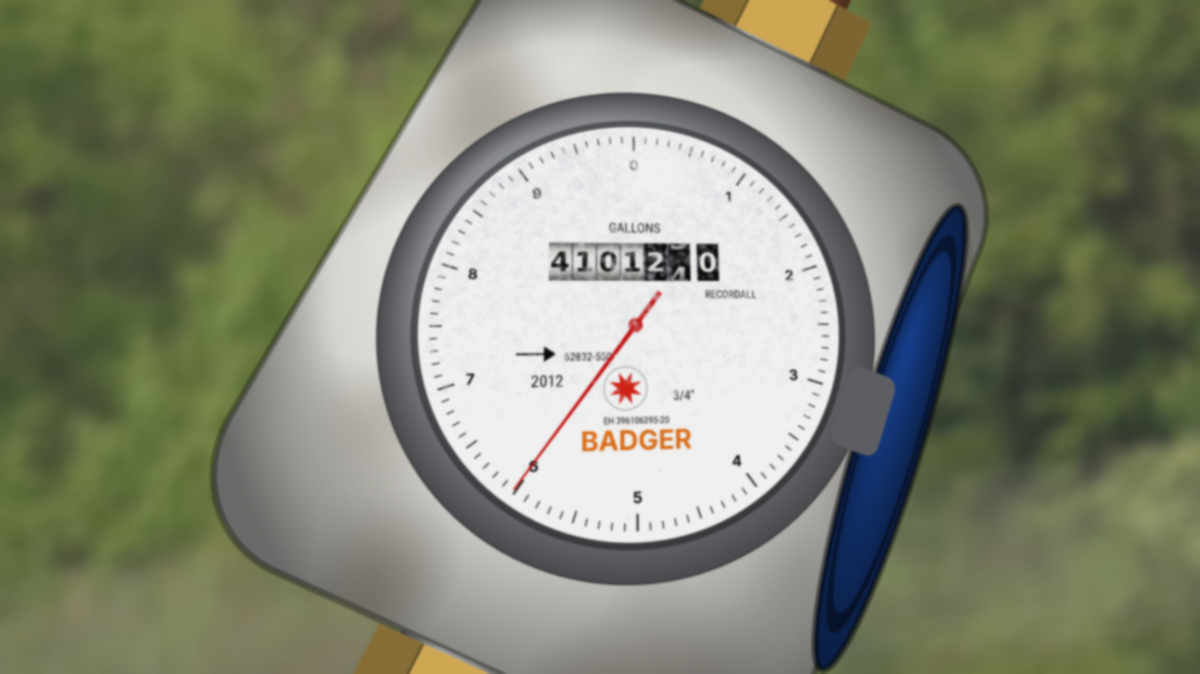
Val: 4101236.0; gal
